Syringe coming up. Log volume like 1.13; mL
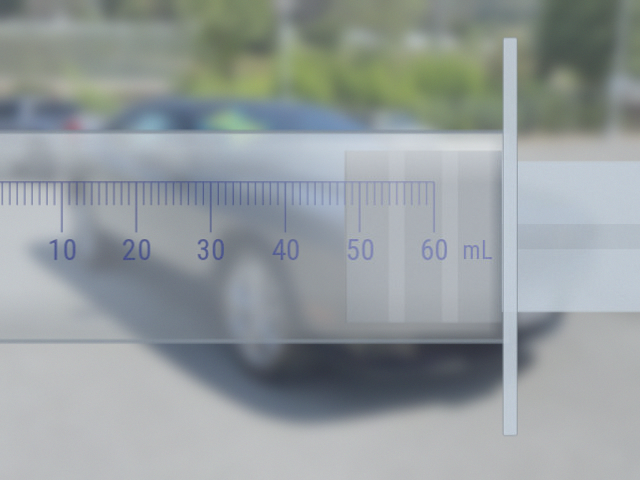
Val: 48; mL
